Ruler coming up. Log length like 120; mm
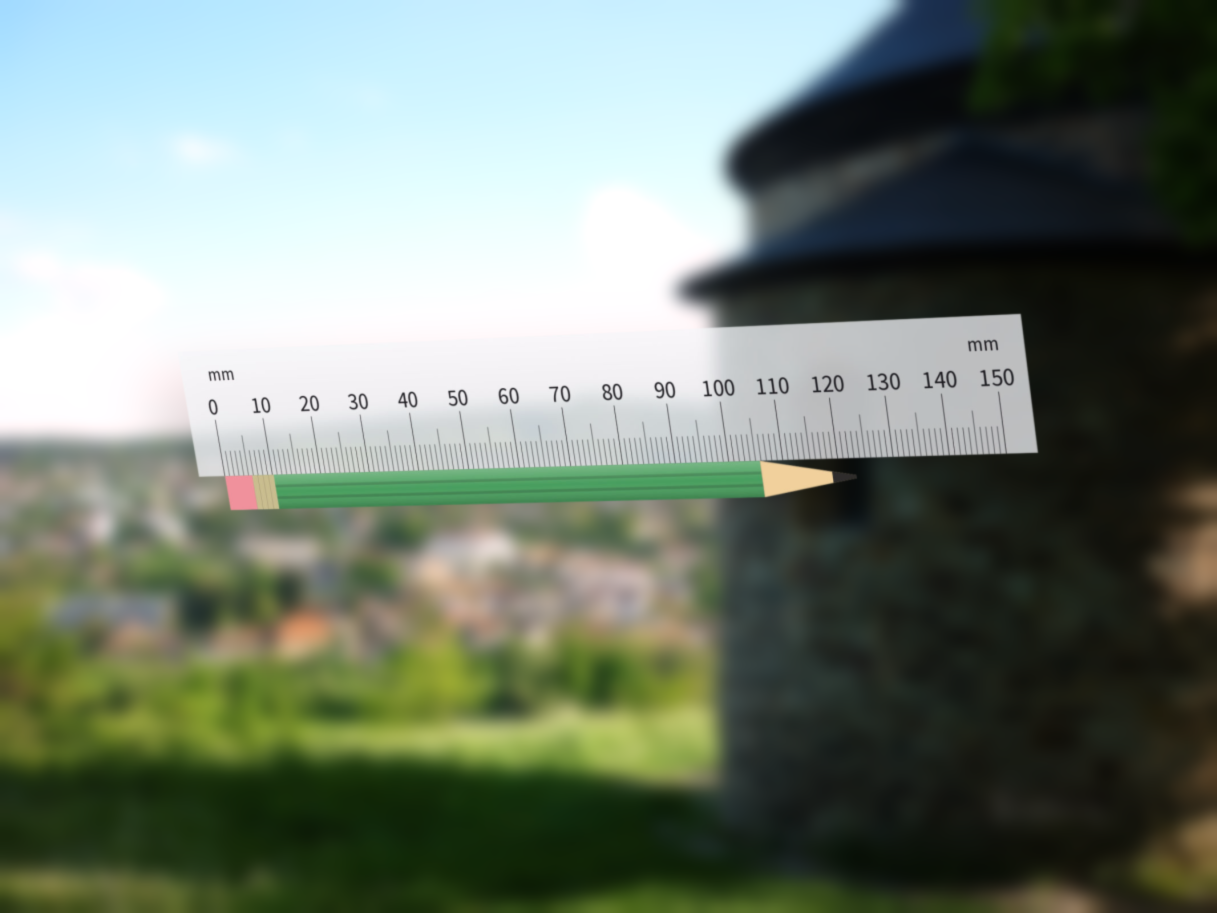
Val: 123; mm
